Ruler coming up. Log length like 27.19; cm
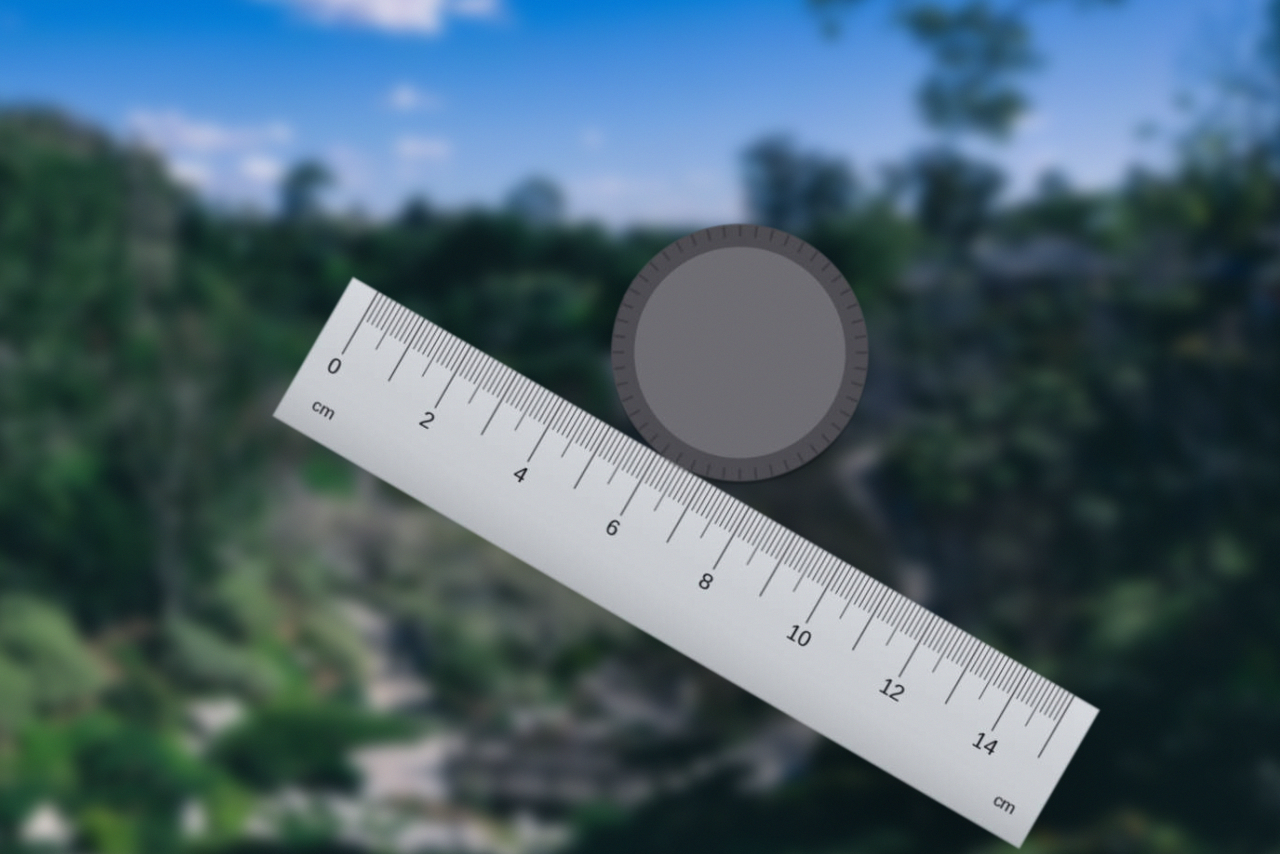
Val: 4.8; cm
